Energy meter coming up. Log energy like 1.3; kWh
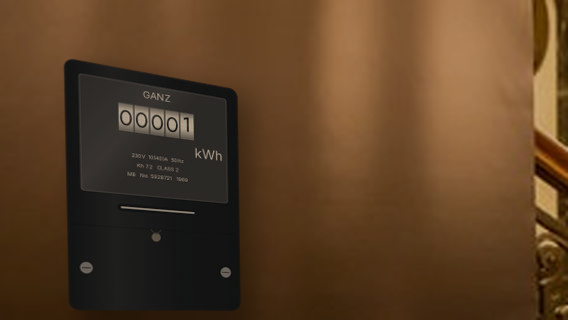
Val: 1; kWh
